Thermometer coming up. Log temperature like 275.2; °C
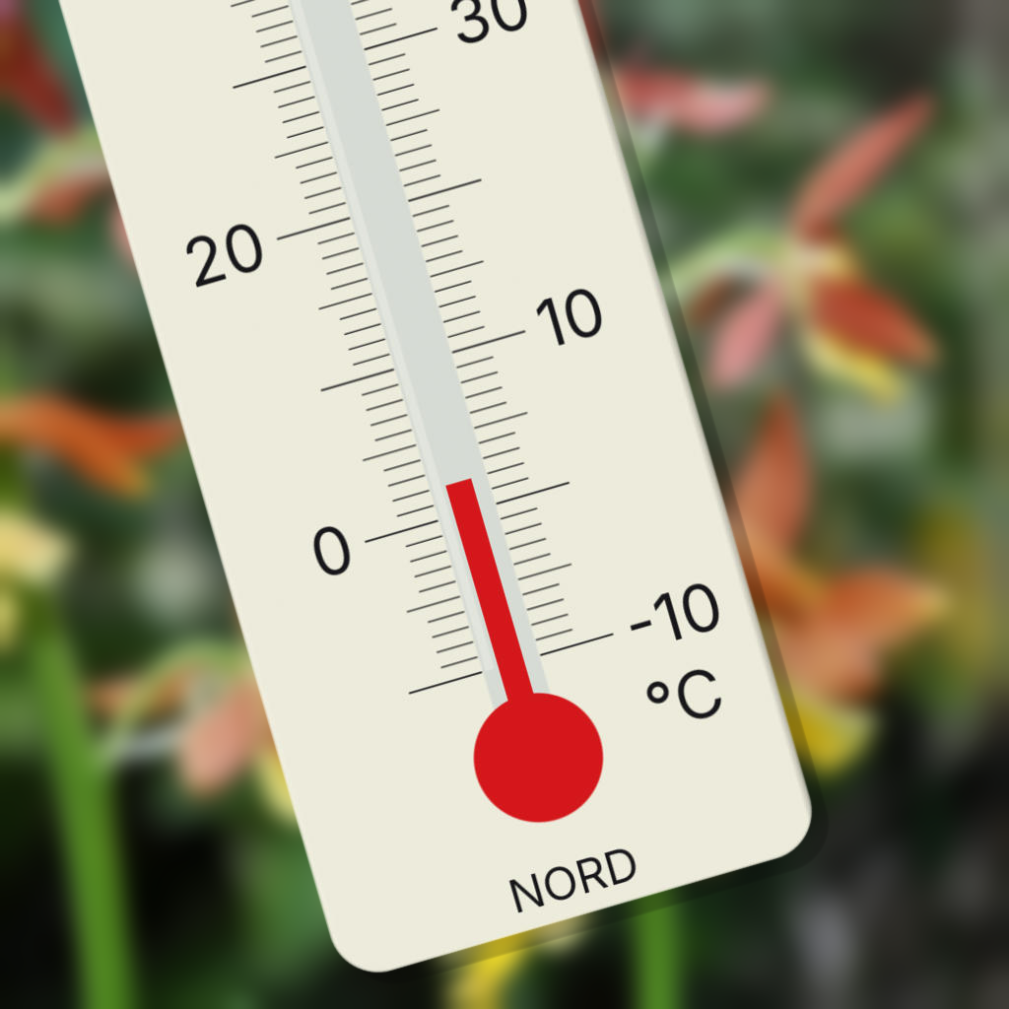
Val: 2; °C
